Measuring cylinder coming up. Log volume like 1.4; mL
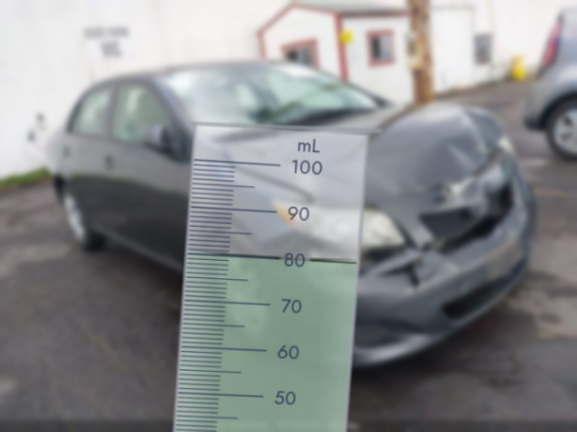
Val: 80; mL
